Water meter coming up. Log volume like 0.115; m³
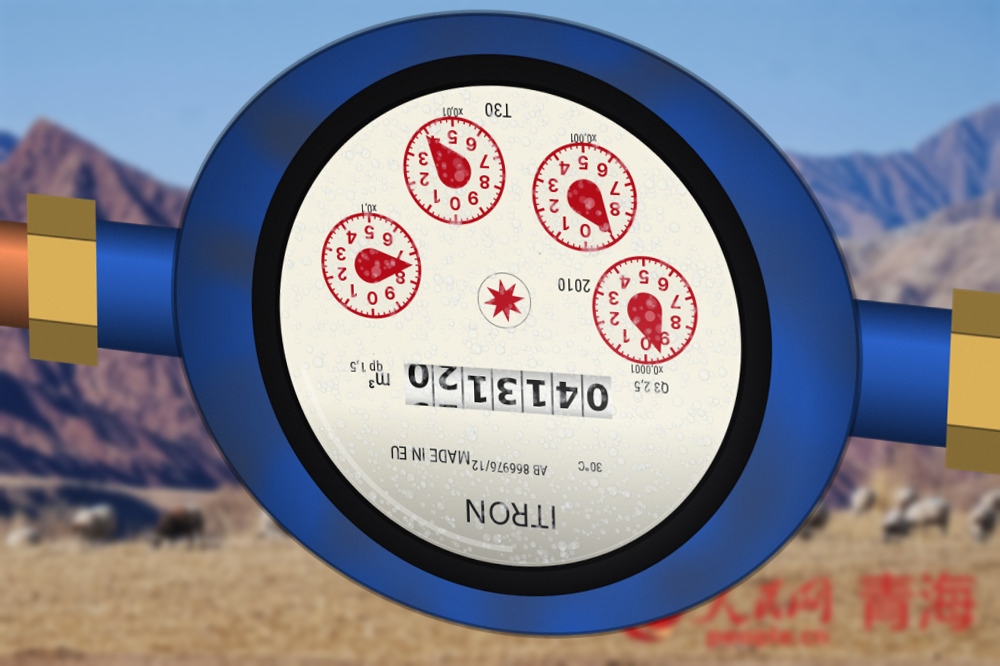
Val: 413119.7389; m³
